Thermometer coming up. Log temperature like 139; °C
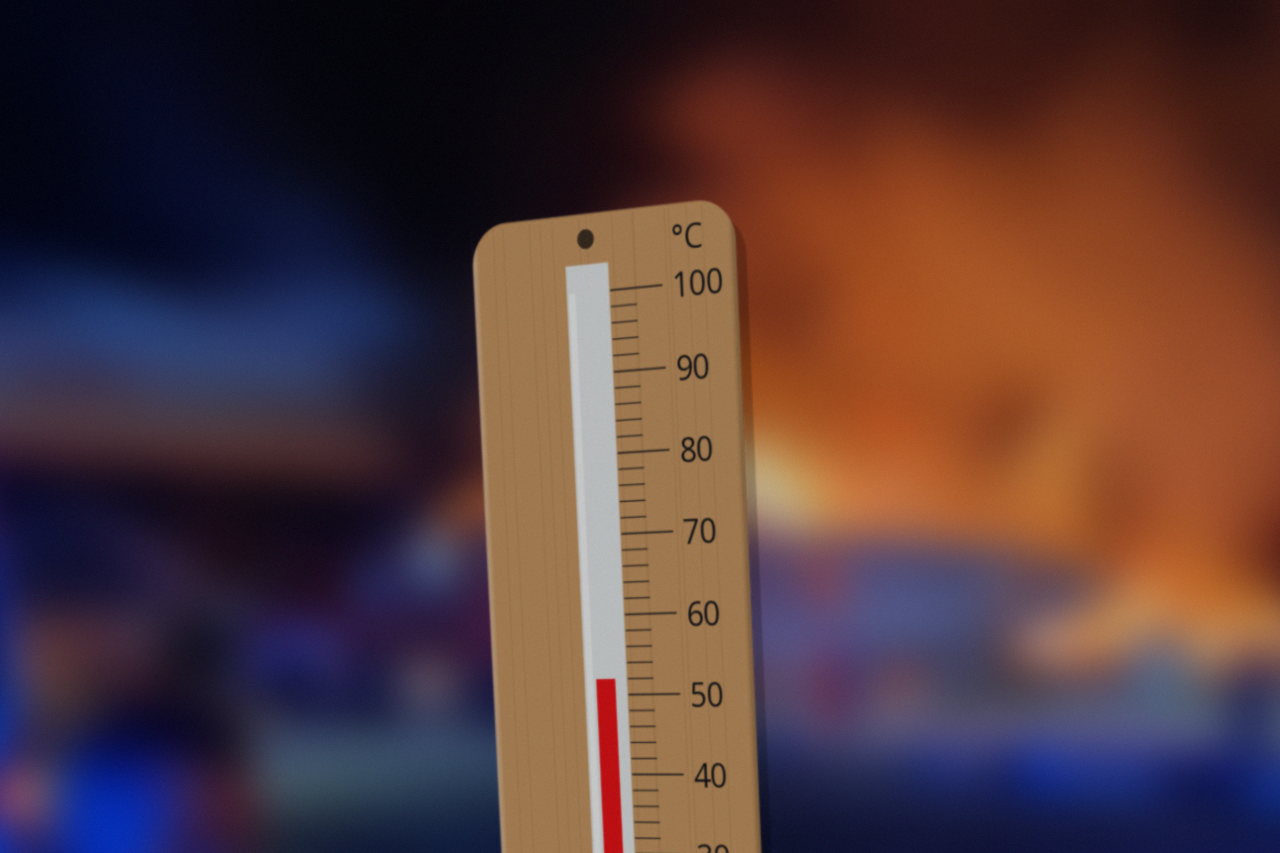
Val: 52; °C
